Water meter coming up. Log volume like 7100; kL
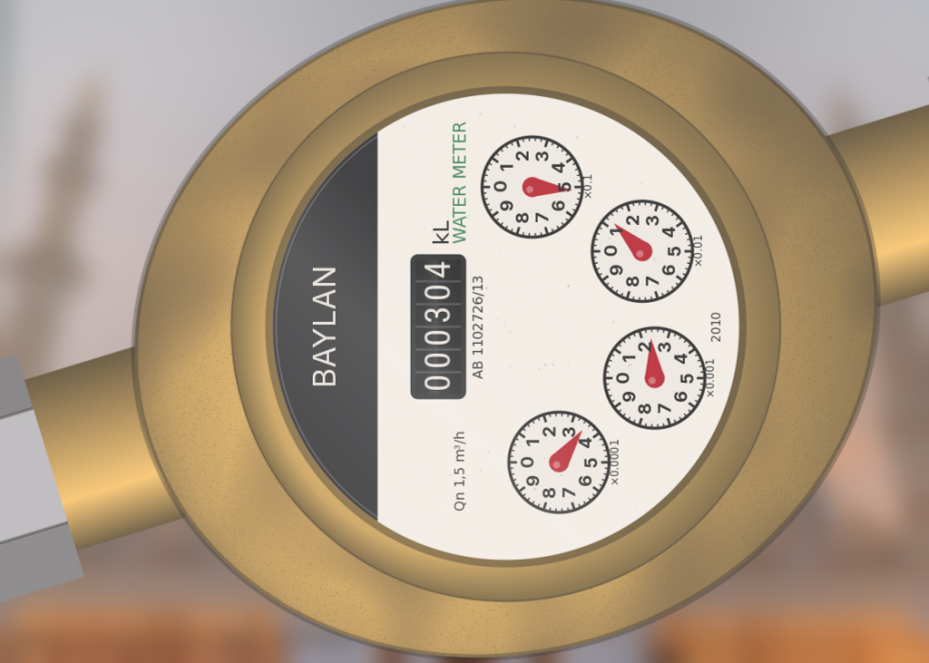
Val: 304.5123; kL
